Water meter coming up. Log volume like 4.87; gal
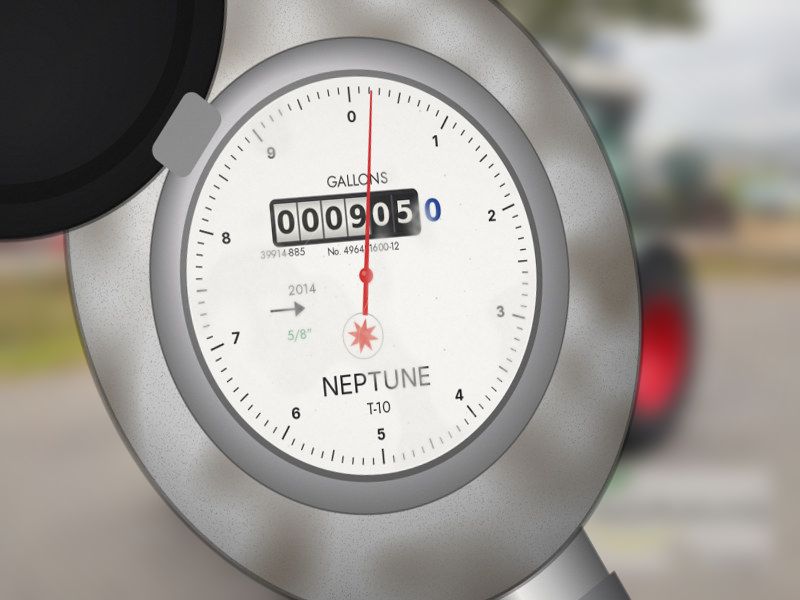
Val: 9050.2; gal
